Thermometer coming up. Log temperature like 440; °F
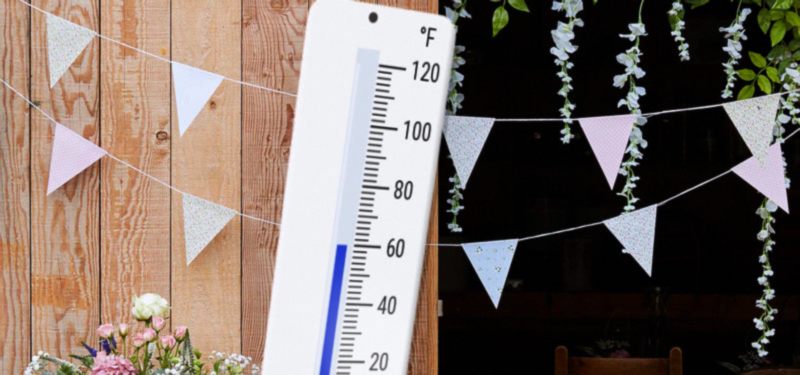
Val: 60; °F
